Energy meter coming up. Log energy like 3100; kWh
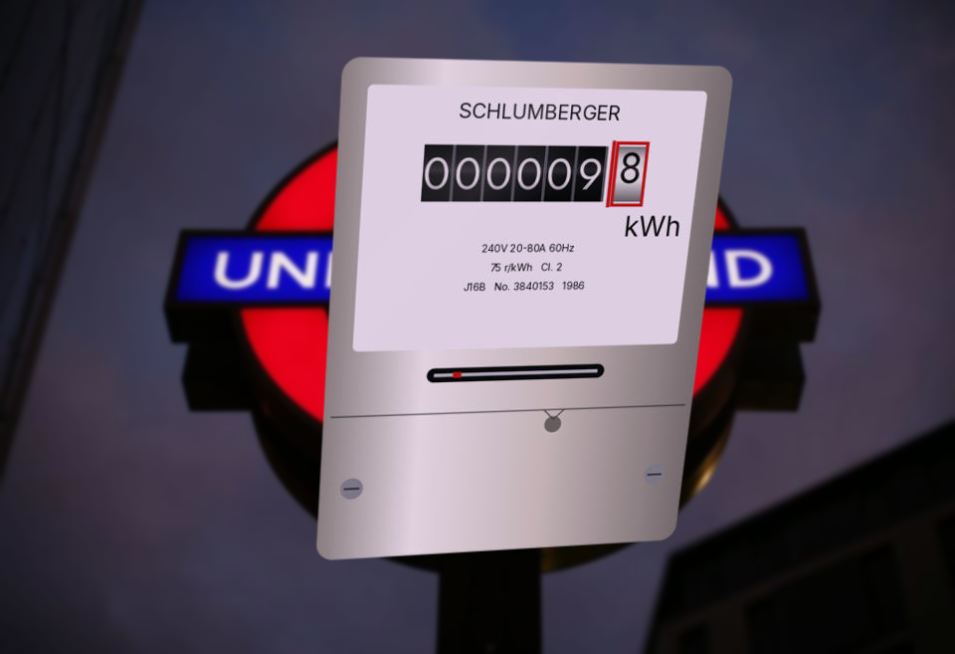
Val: 9.8; kWh
